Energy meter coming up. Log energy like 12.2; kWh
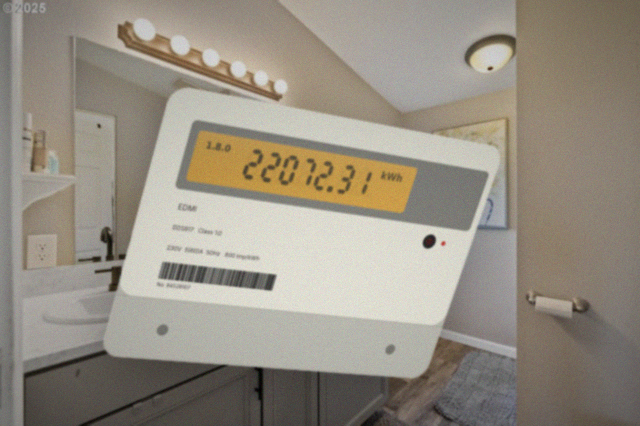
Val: 22072.31; kWh
